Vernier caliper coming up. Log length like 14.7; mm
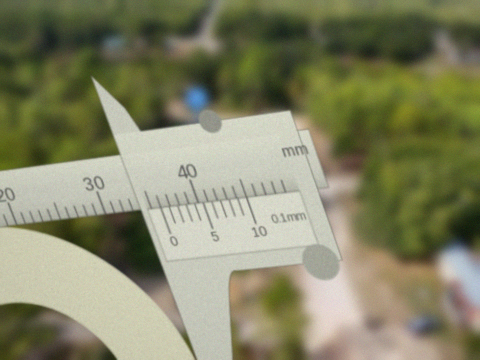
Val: 36.0; mm
